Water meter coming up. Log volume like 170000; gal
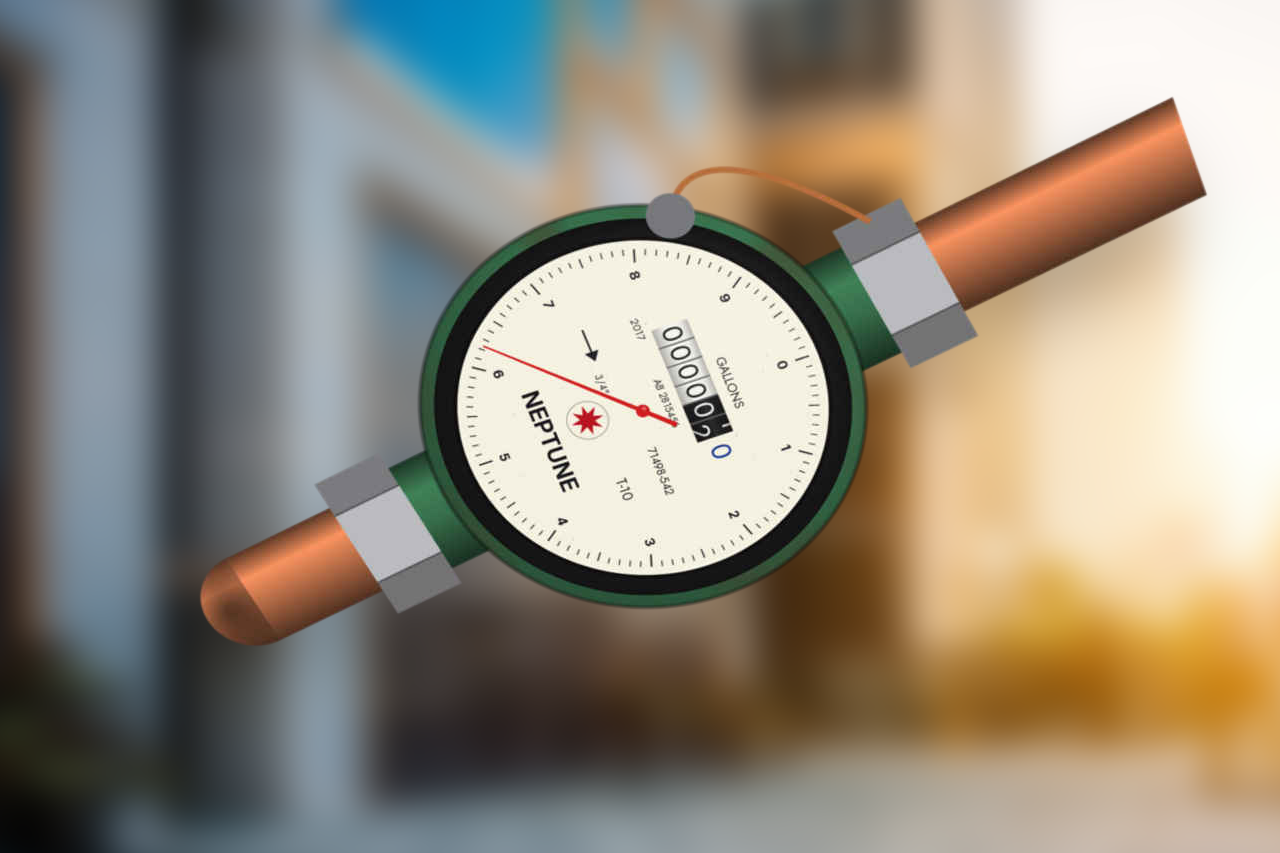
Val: 16.2; gal
